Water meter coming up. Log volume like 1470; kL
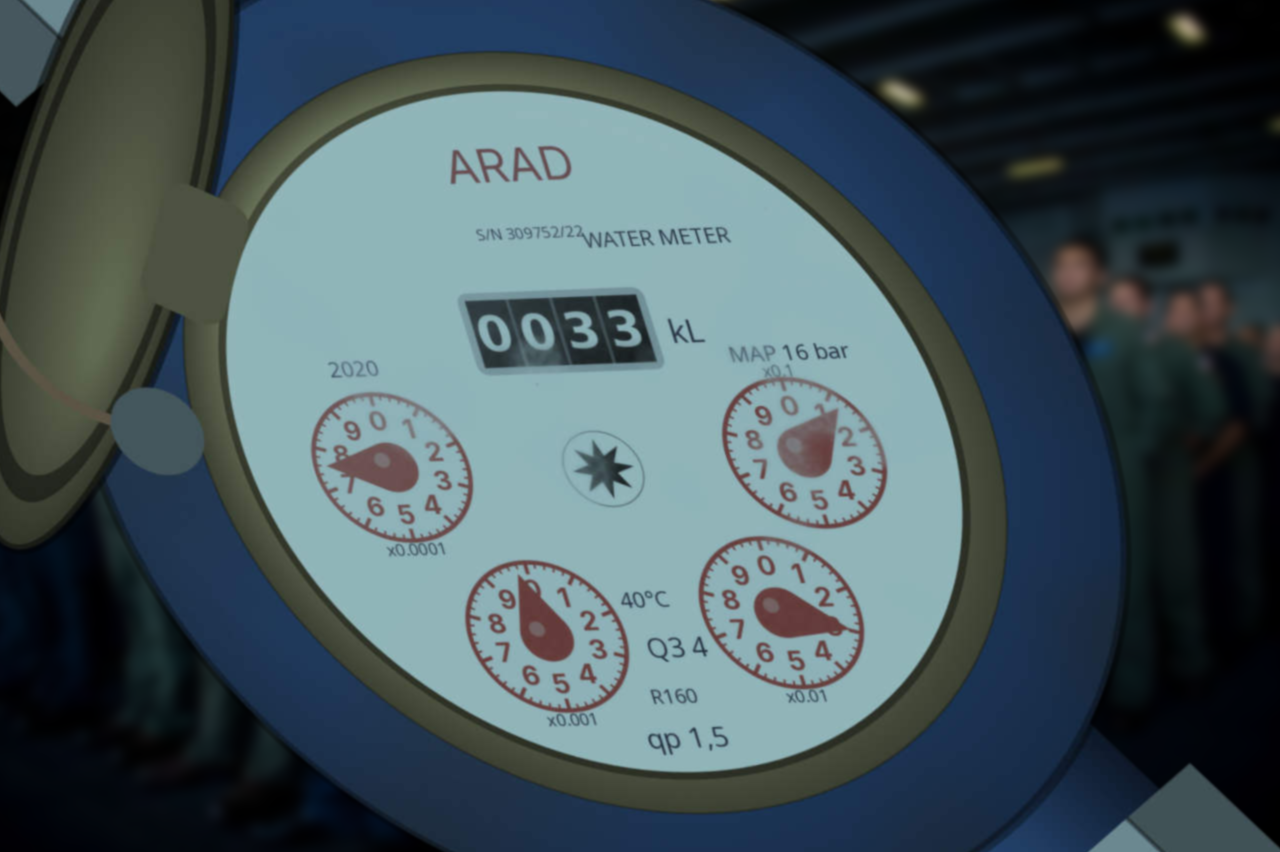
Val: 33.1297; kL
